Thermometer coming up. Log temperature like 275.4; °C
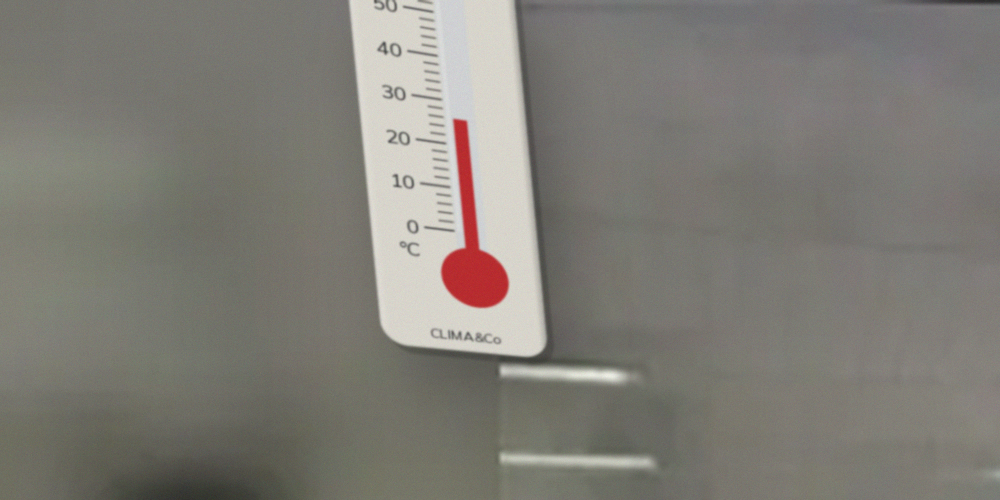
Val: 26; °C
